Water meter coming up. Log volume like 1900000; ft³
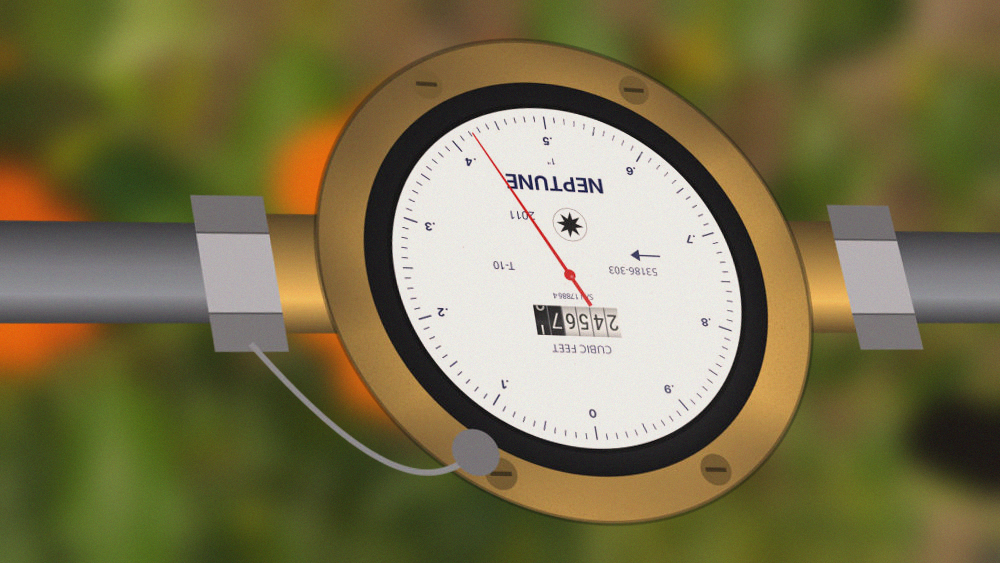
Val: 245671.42; ft³
